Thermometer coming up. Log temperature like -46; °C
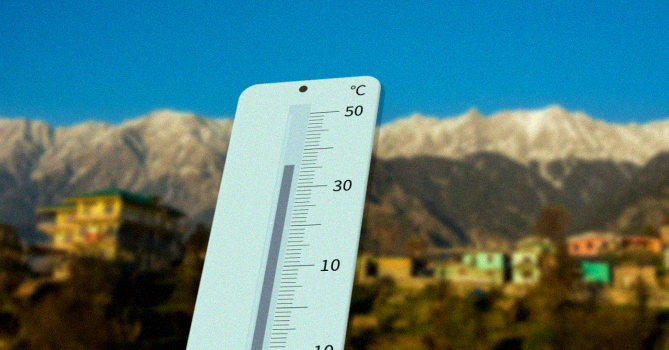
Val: 36; °C
